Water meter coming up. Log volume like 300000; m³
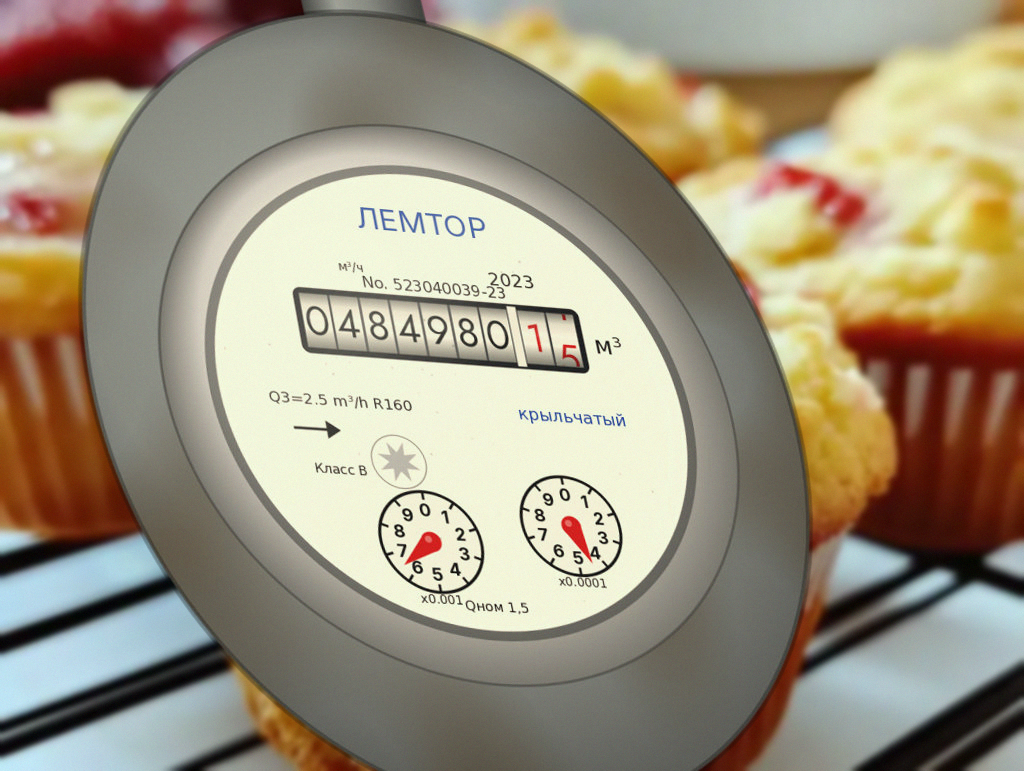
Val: 484980.1464; m³
